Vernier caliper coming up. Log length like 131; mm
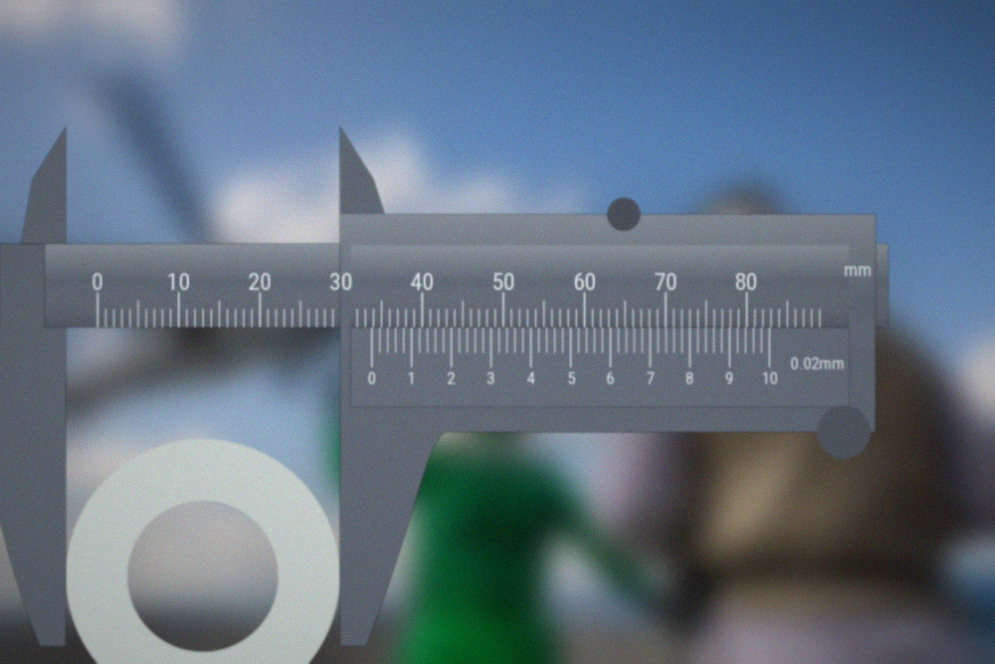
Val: 33.8; mm
